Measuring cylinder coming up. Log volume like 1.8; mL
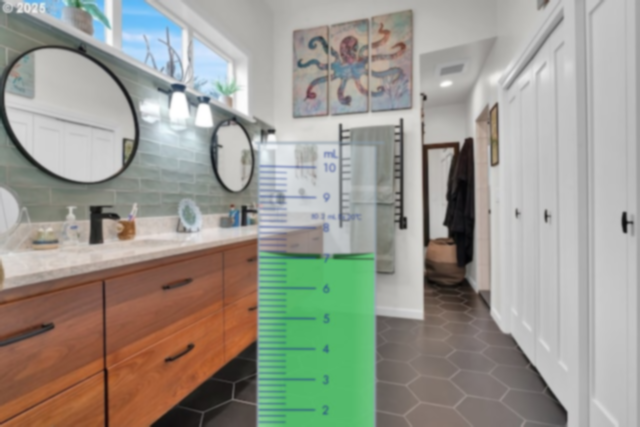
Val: 7; mL
